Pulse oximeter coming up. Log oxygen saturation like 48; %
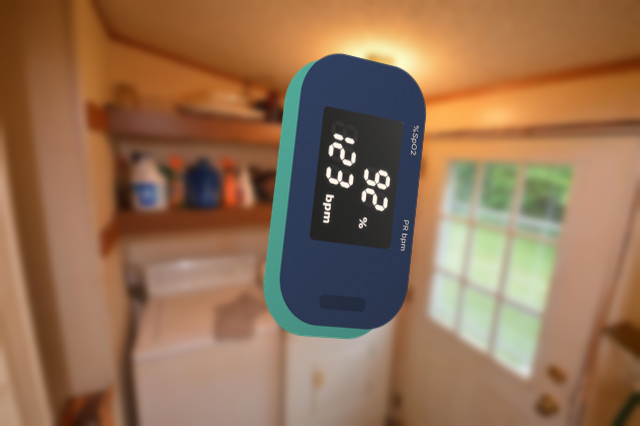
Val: 92; %
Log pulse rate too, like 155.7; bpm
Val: 123; bpm
